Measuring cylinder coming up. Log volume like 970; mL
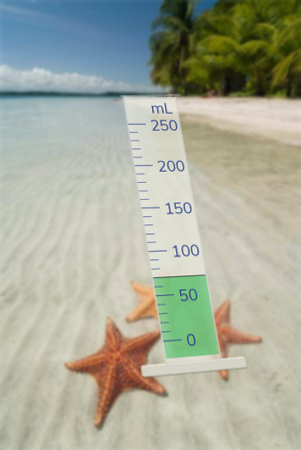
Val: 70; mL
